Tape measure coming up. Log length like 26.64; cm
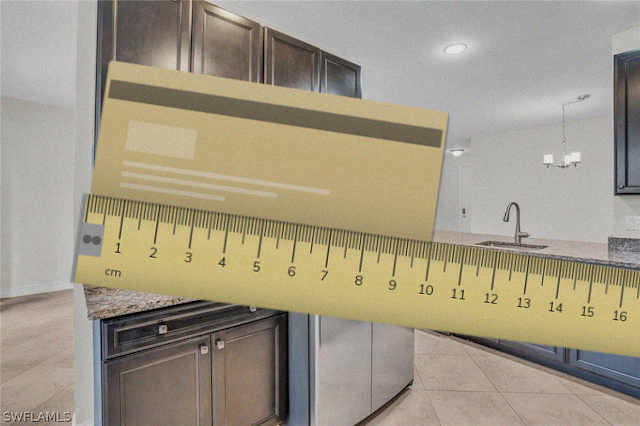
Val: 10; cm
